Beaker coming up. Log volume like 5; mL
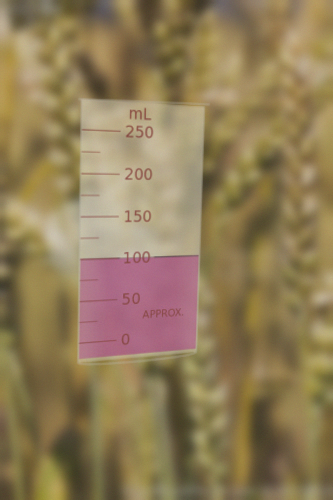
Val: 100; mL
